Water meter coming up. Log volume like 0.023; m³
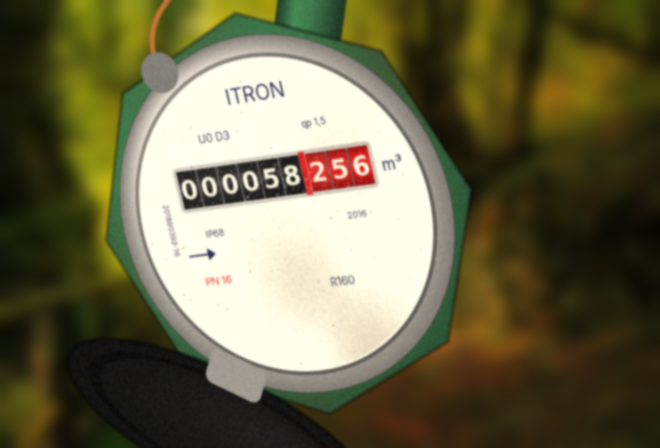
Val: 58.256; m³
